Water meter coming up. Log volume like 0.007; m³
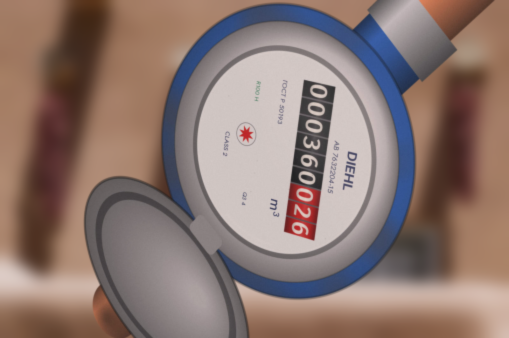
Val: 360.026; m³
